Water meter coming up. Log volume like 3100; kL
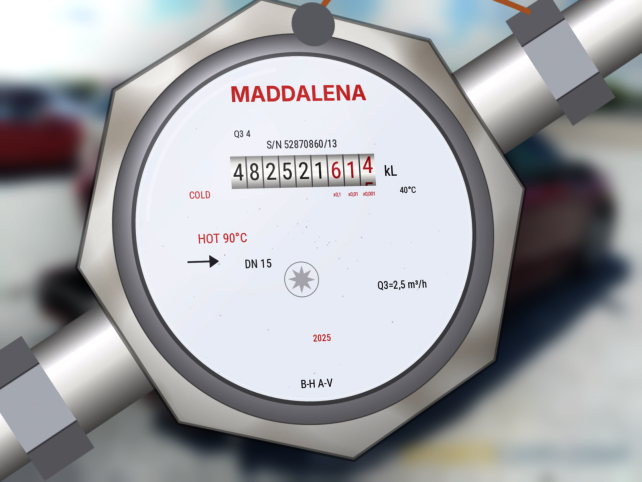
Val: 482521.614; kL
